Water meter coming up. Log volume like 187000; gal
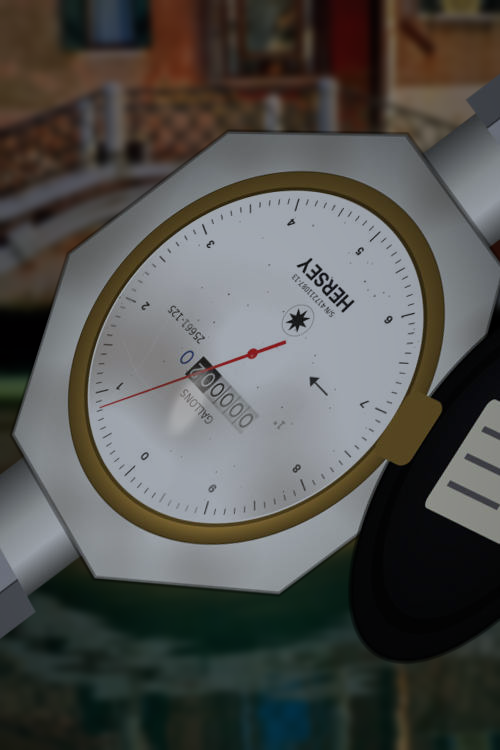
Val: 20.8; gal
